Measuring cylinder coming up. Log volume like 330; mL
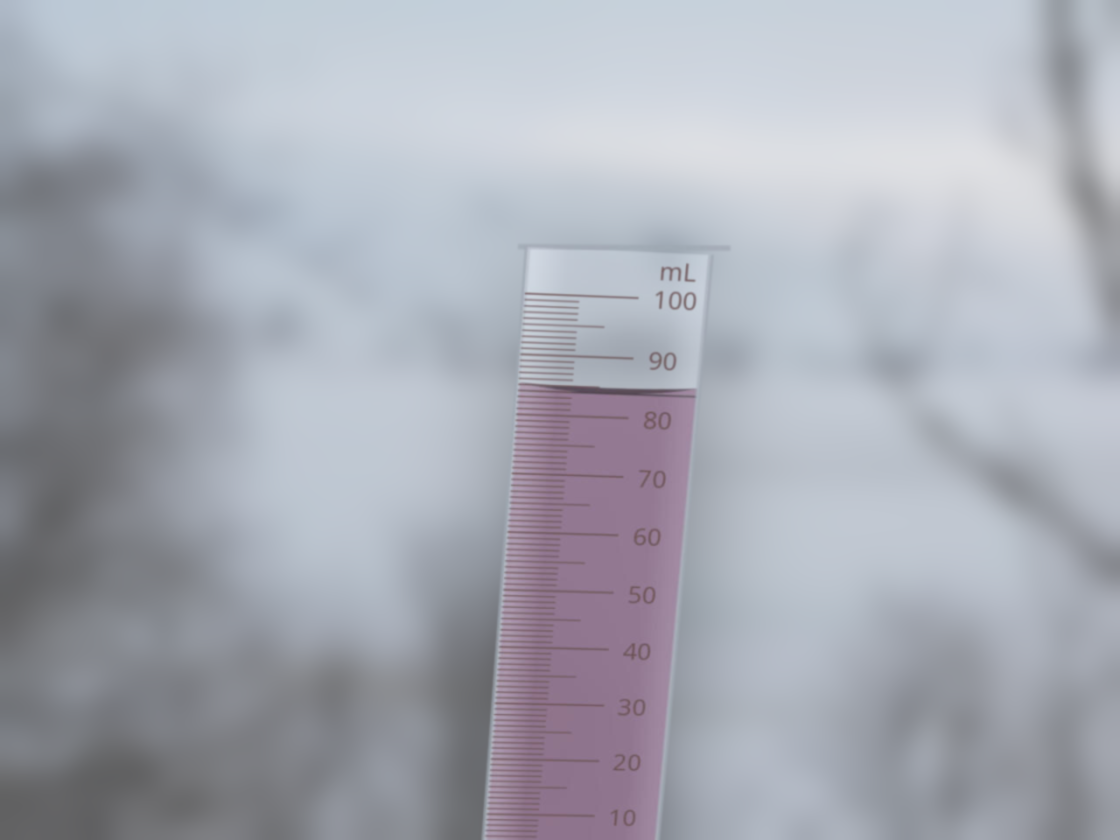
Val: 84; mL
